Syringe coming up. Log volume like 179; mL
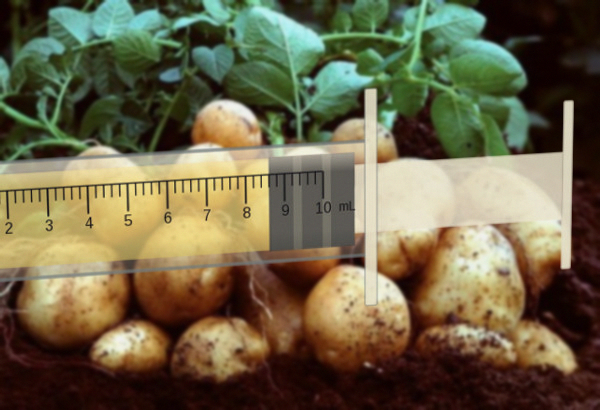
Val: 8.6; mL
